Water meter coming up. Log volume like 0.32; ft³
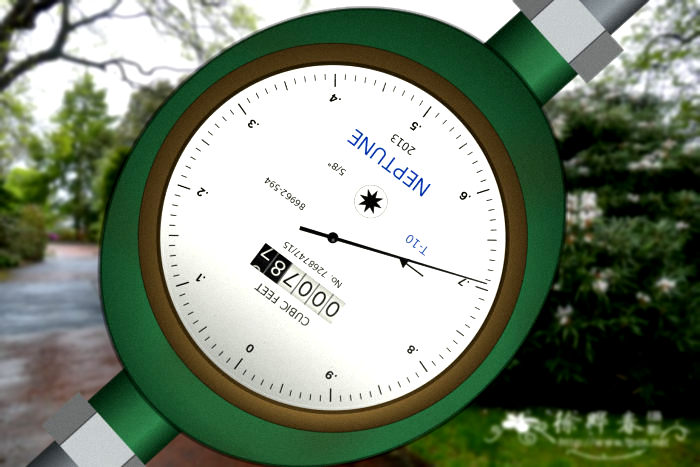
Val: 786.69; ft³
